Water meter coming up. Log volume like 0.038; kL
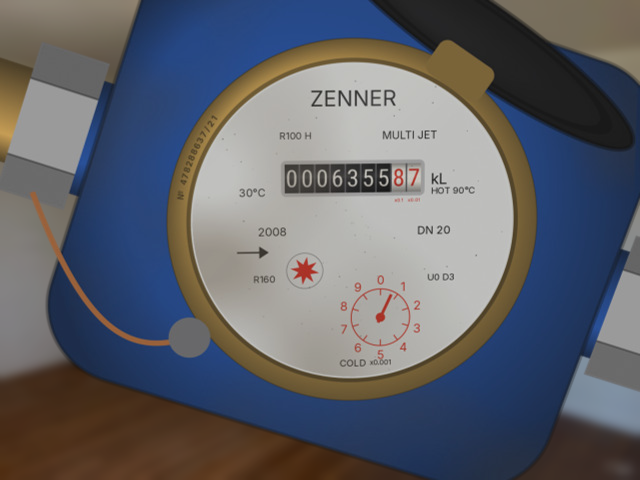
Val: 6355.870; kL
